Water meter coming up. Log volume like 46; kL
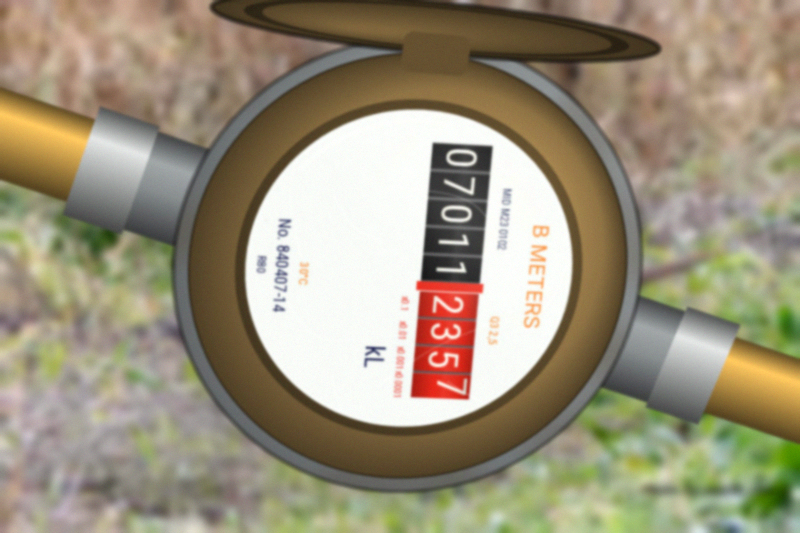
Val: 7011.2357; kL
